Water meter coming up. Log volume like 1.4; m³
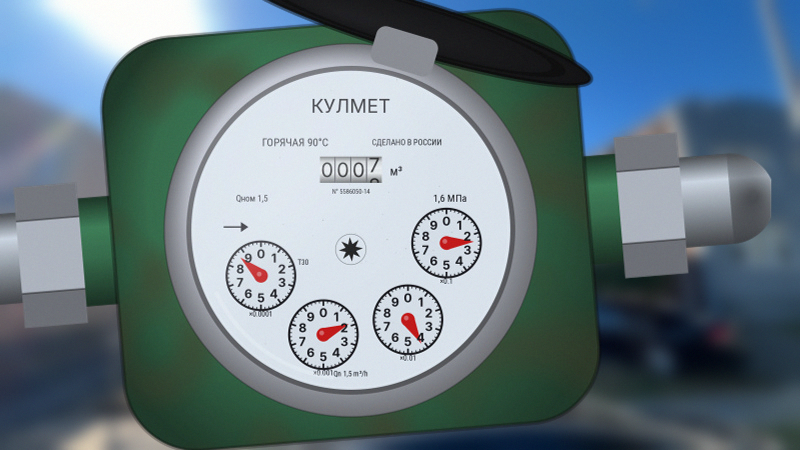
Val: 7.2418; m³
